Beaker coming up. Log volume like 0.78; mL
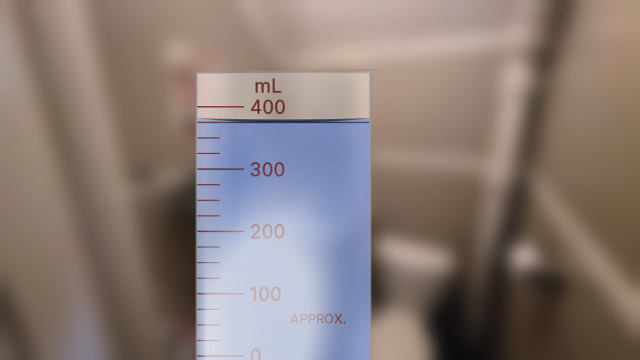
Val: 375; mL
